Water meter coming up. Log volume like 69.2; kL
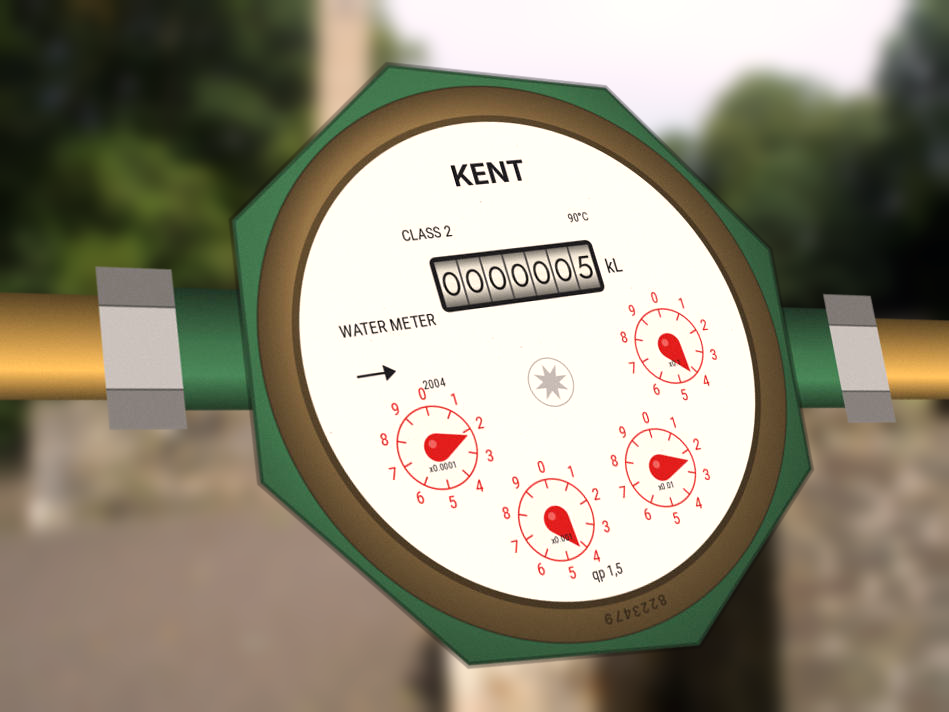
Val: 5.4242; kL
